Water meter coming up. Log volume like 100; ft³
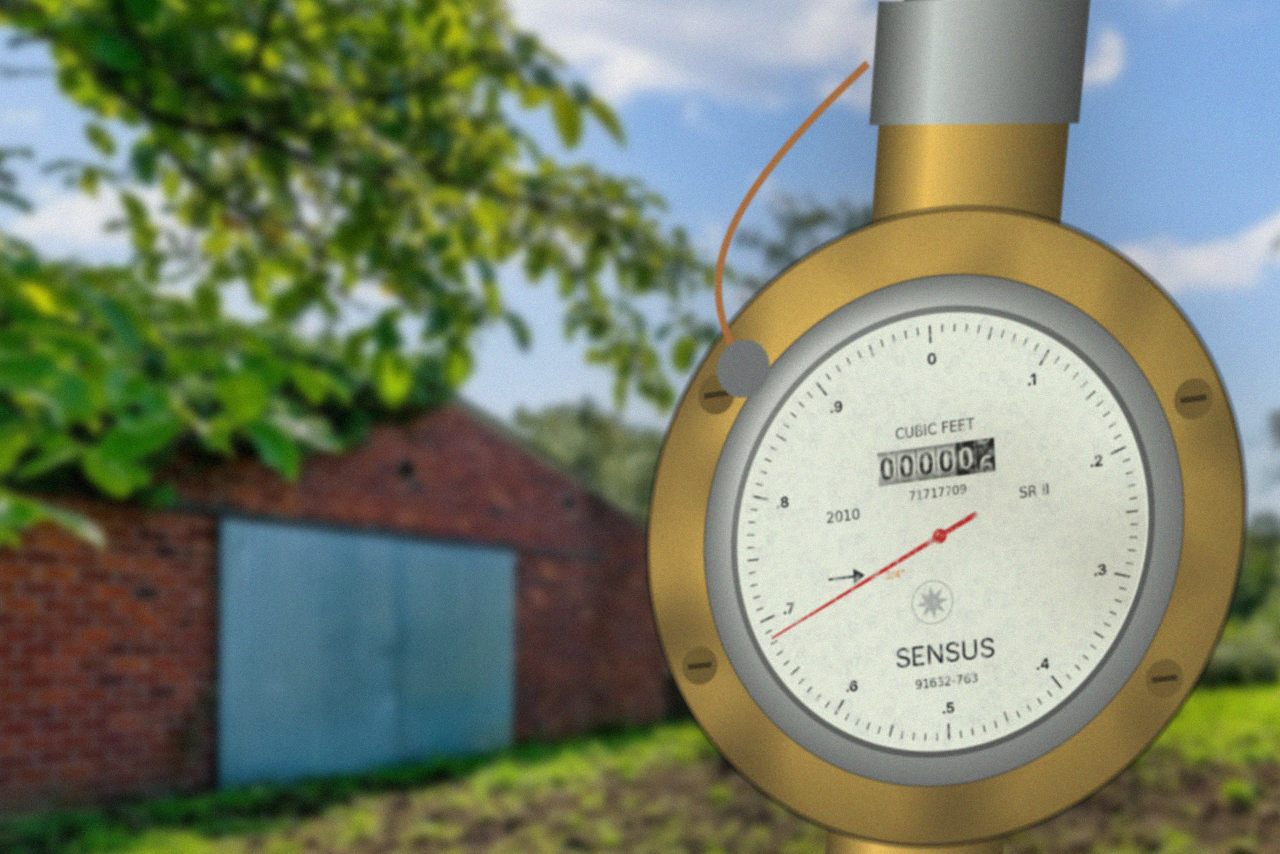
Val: 5.68; ft³
